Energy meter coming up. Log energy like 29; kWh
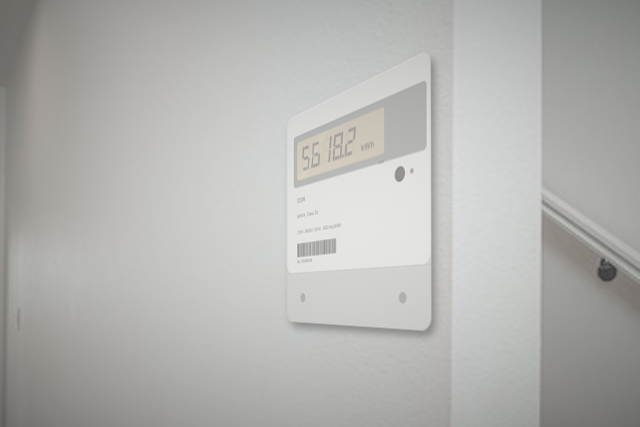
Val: 5618.2; kWh
